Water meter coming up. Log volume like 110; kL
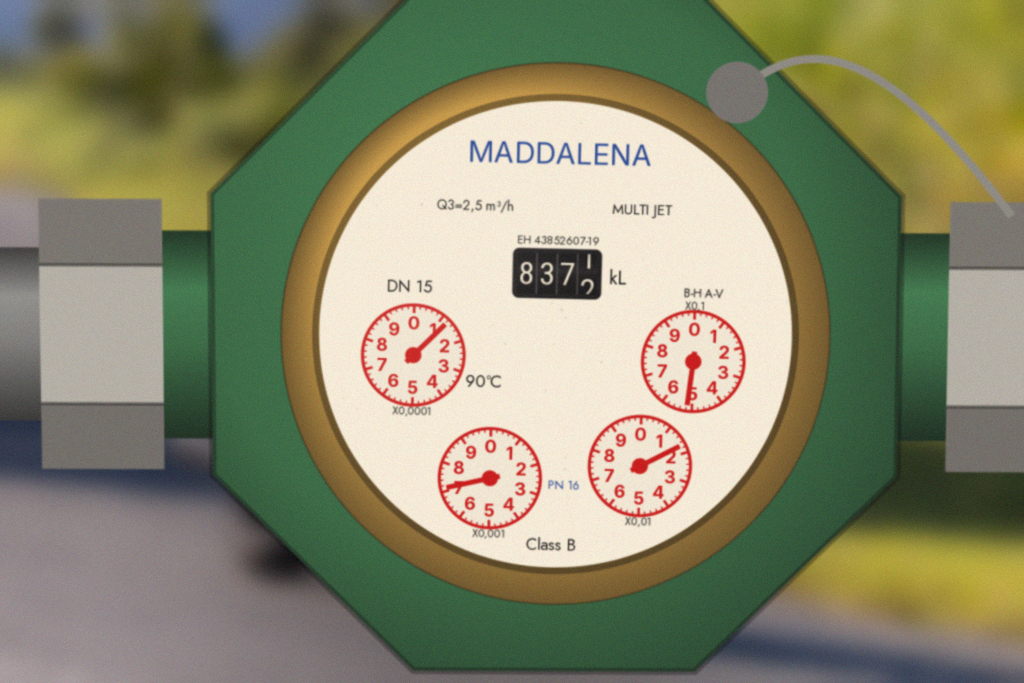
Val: 8371.5171; kL
